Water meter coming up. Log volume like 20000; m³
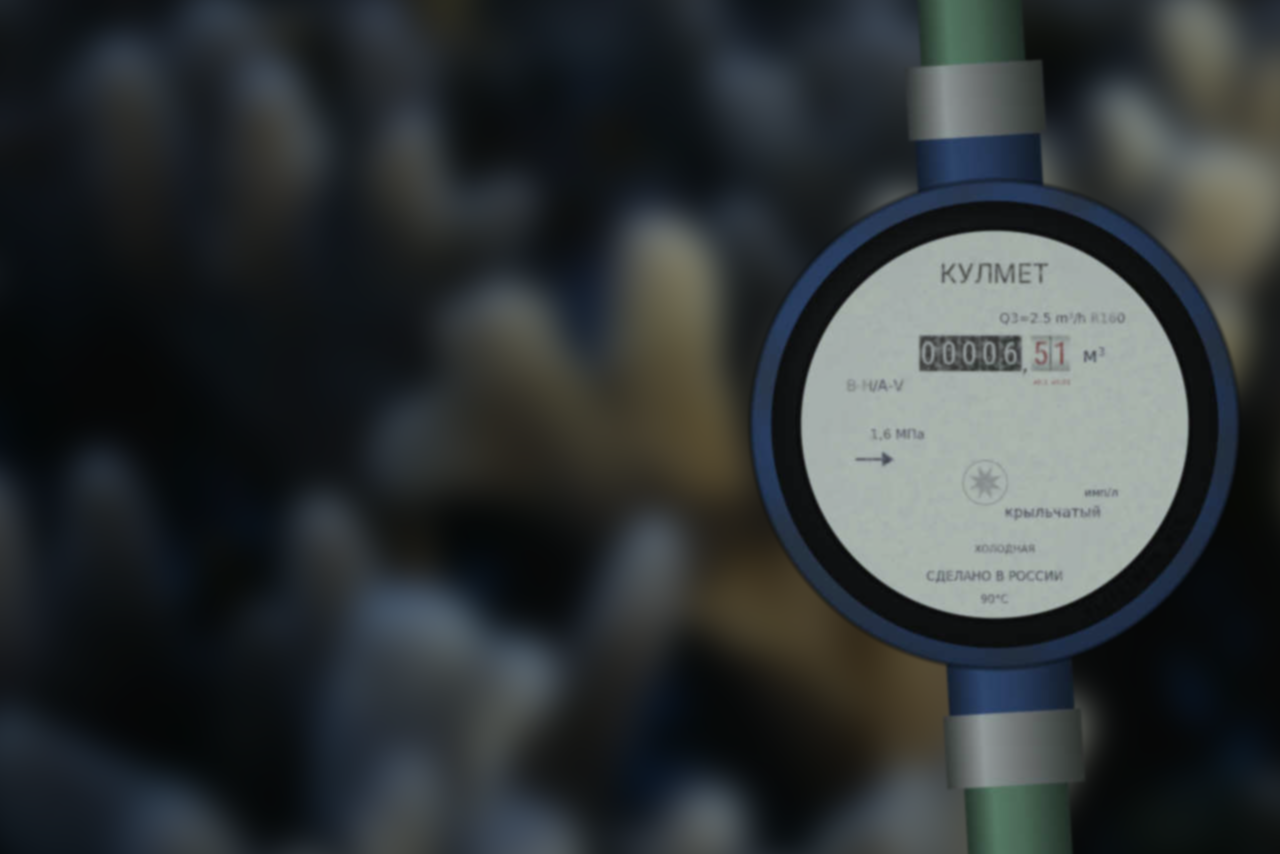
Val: 6.51; m³
